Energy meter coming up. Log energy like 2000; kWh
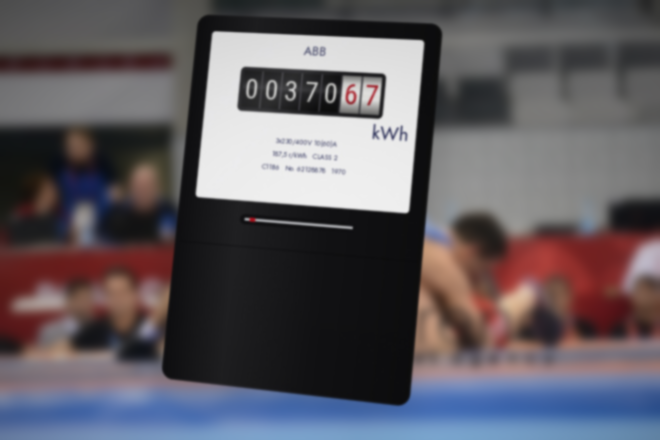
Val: 370.67; kWh
